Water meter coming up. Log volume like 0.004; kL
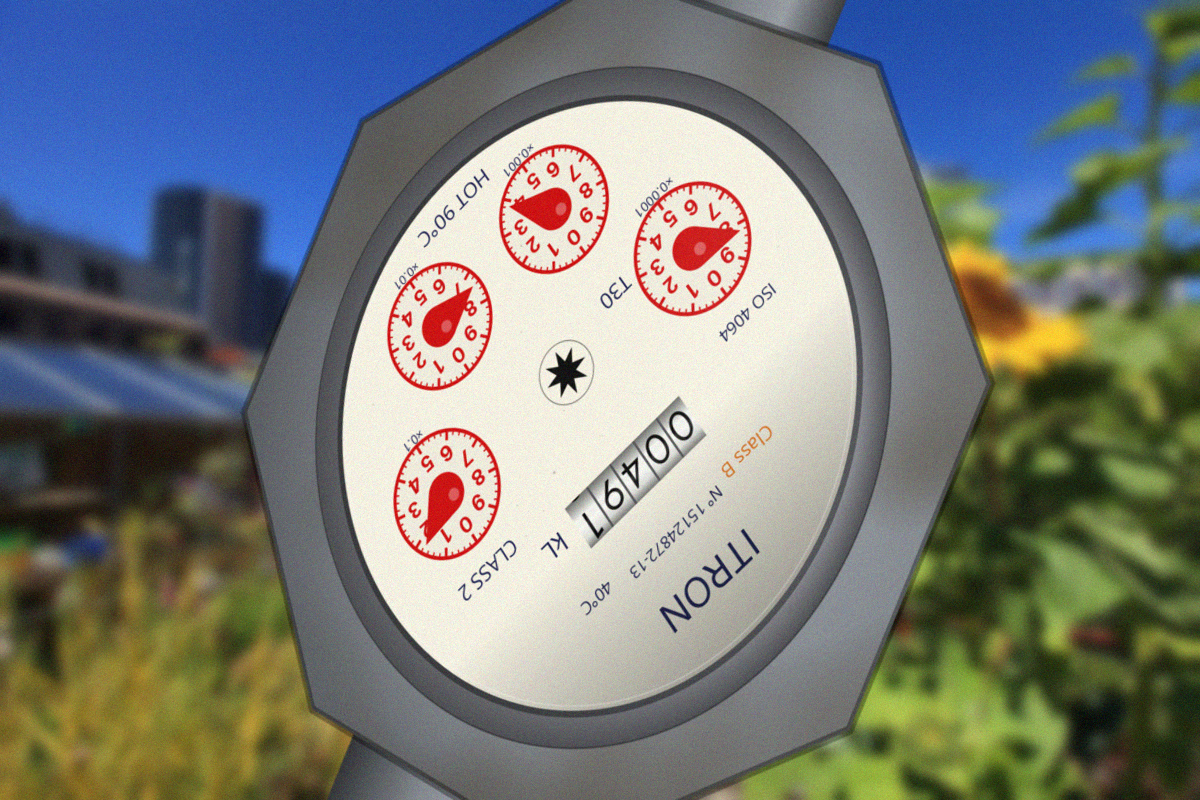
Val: 491.1738; kL
